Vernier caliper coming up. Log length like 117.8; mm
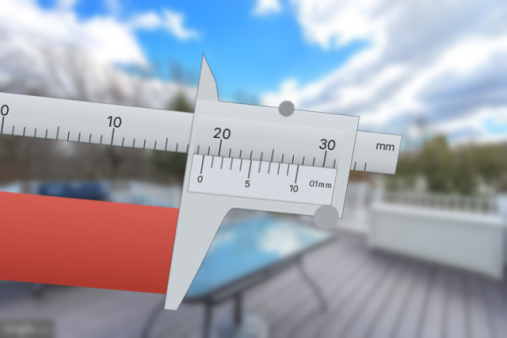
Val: 18.6; mm
